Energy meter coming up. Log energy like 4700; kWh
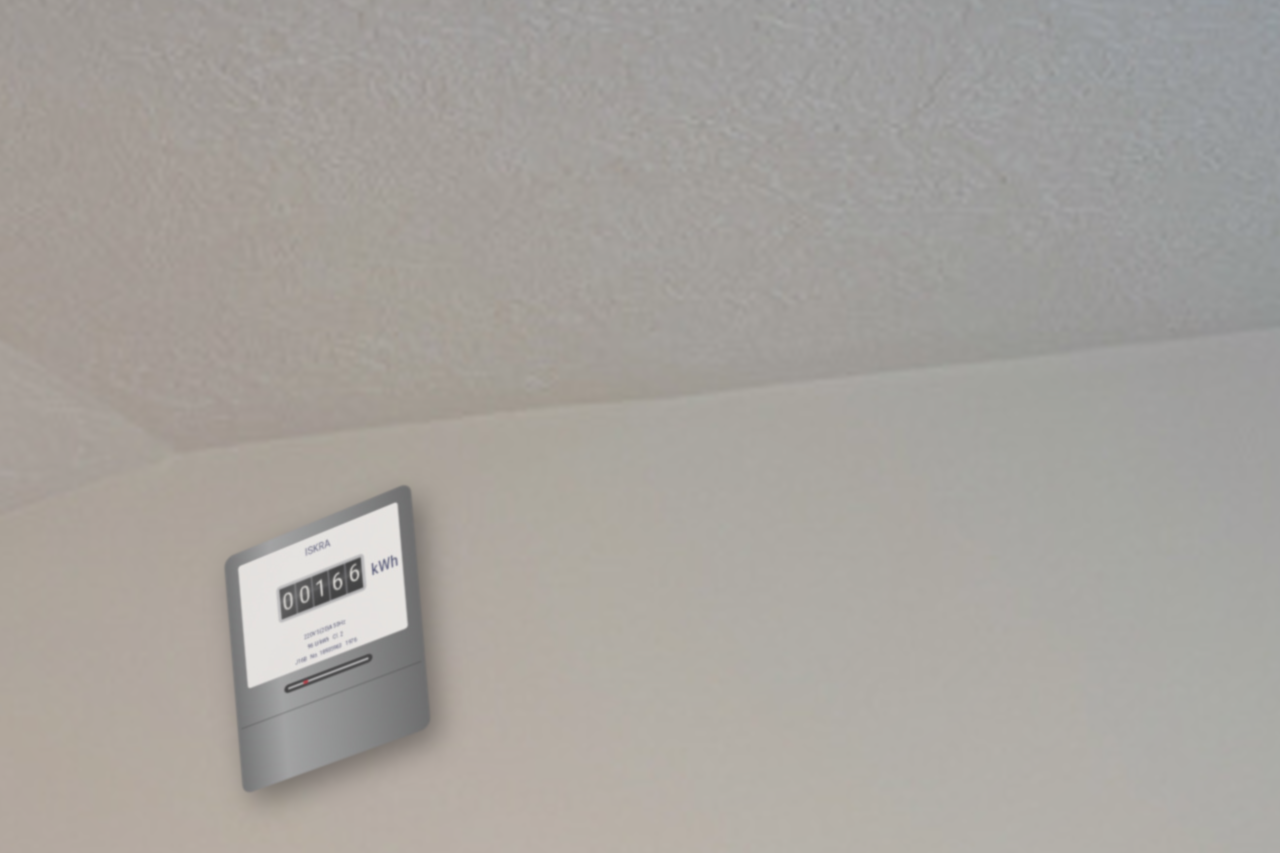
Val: 166; kWh
